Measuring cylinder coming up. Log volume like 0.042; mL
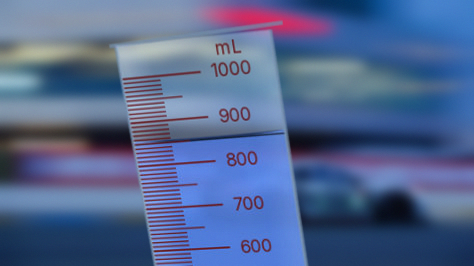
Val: 850; mL
